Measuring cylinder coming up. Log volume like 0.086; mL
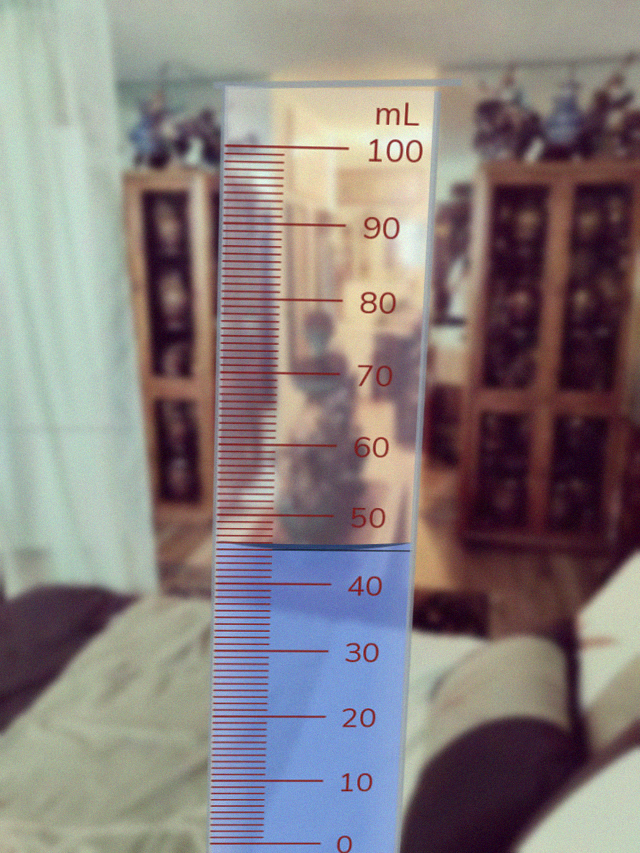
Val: 45; mL
